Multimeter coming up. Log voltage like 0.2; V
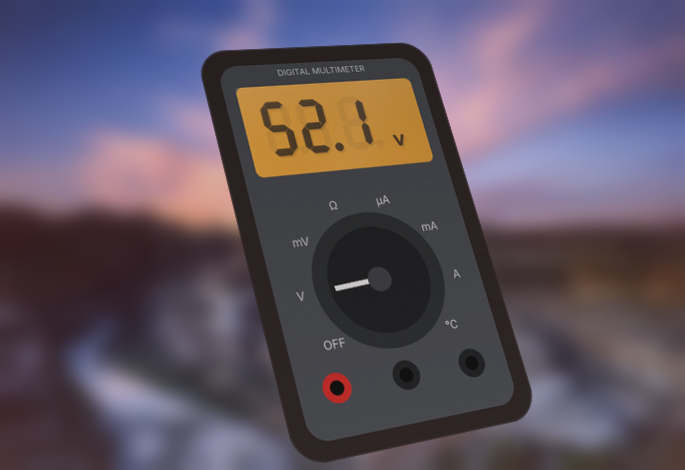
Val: 52.1; V
